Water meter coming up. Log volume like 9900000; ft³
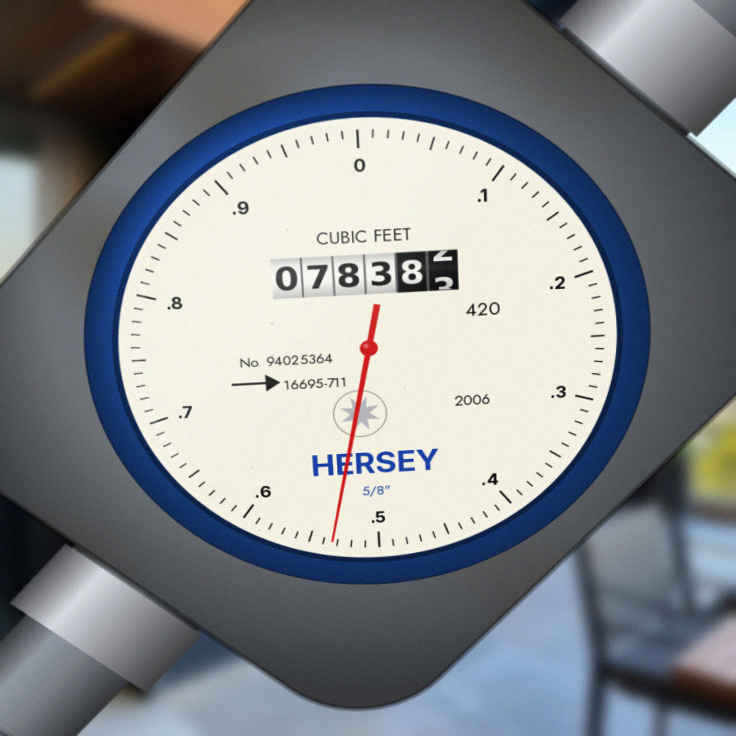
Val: 78382.53; ft³
